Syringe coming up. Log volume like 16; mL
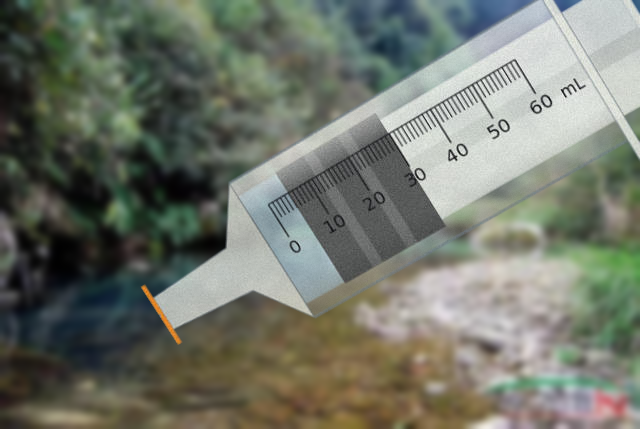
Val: 5; mL
